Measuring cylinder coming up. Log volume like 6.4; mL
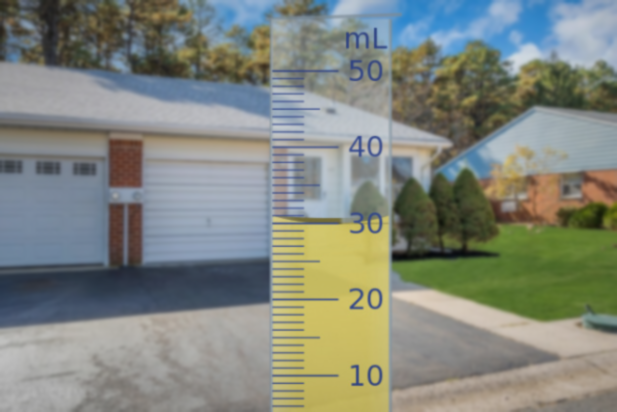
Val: 30; mL
